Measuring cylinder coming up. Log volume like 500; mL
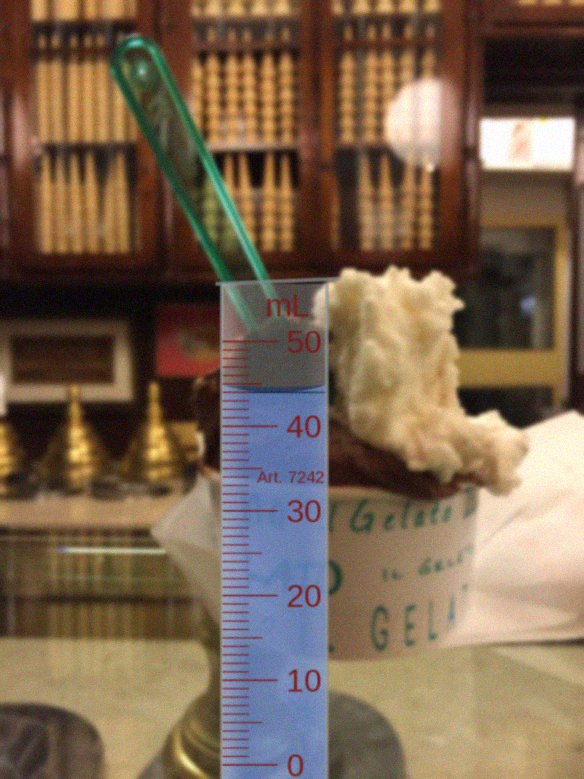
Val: 44; mL
